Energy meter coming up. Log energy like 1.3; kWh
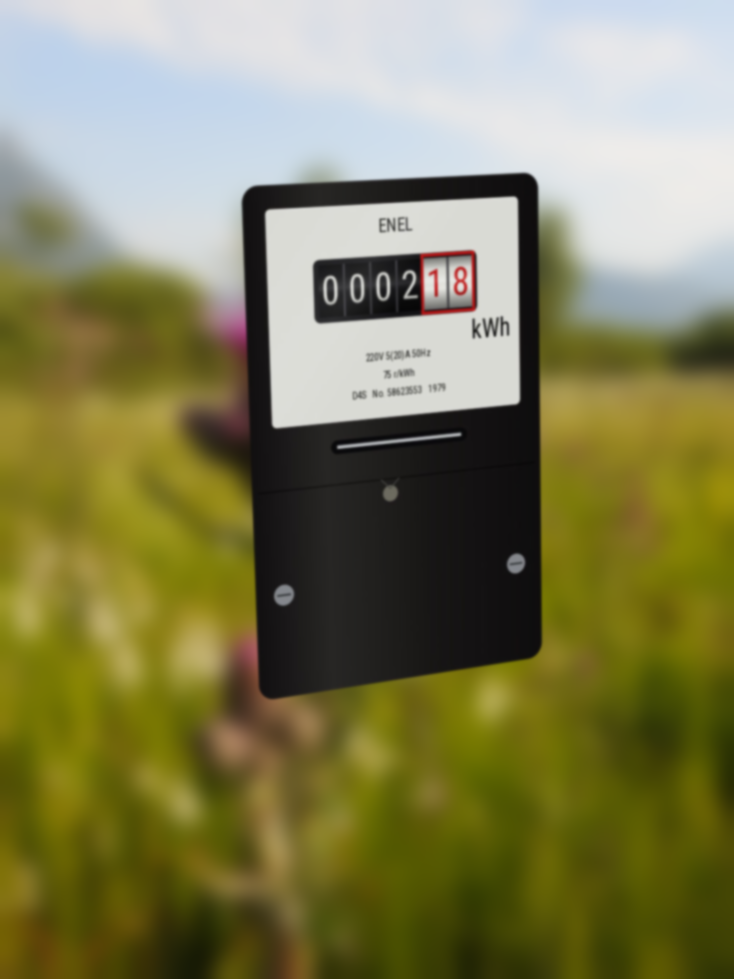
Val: 2.18; kWh
